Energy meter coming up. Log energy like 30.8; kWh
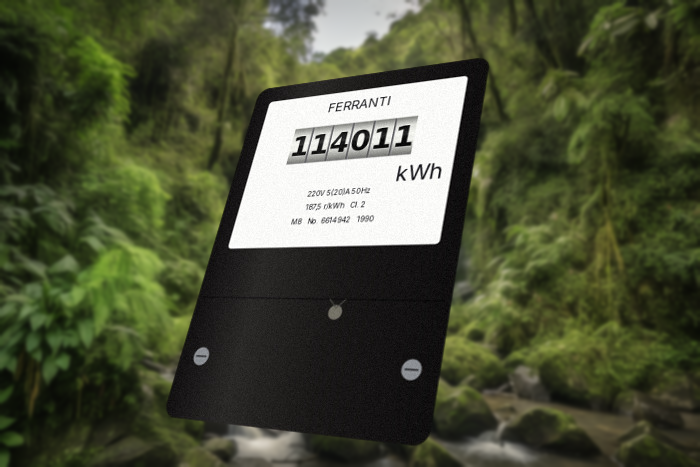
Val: 114011; kWh
